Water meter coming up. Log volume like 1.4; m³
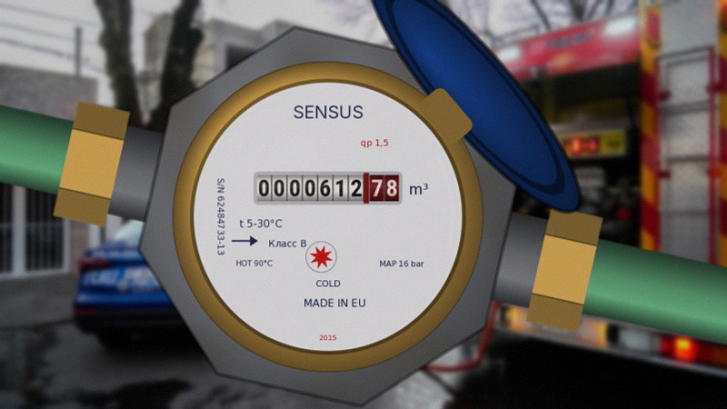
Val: 612.78; m³
